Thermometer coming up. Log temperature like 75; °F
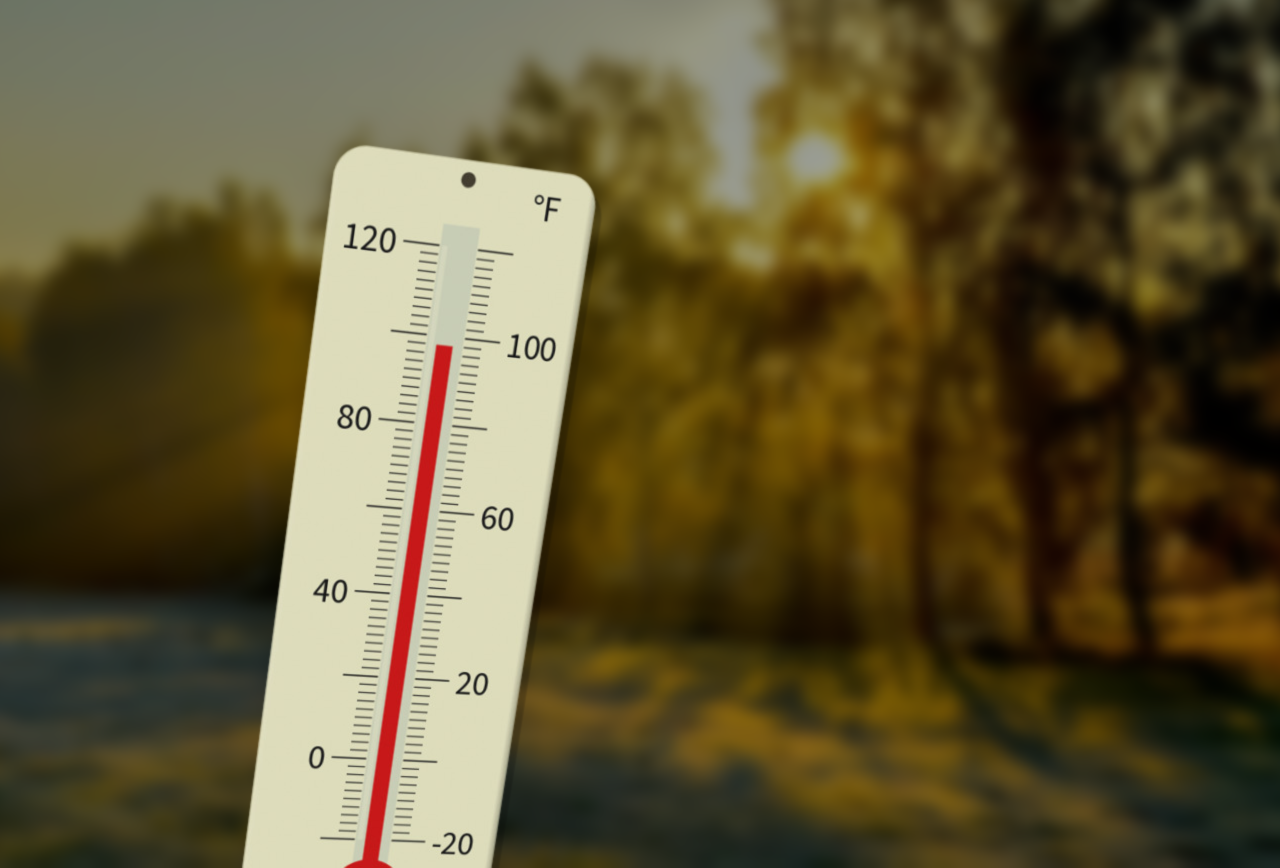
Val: 98; °F
